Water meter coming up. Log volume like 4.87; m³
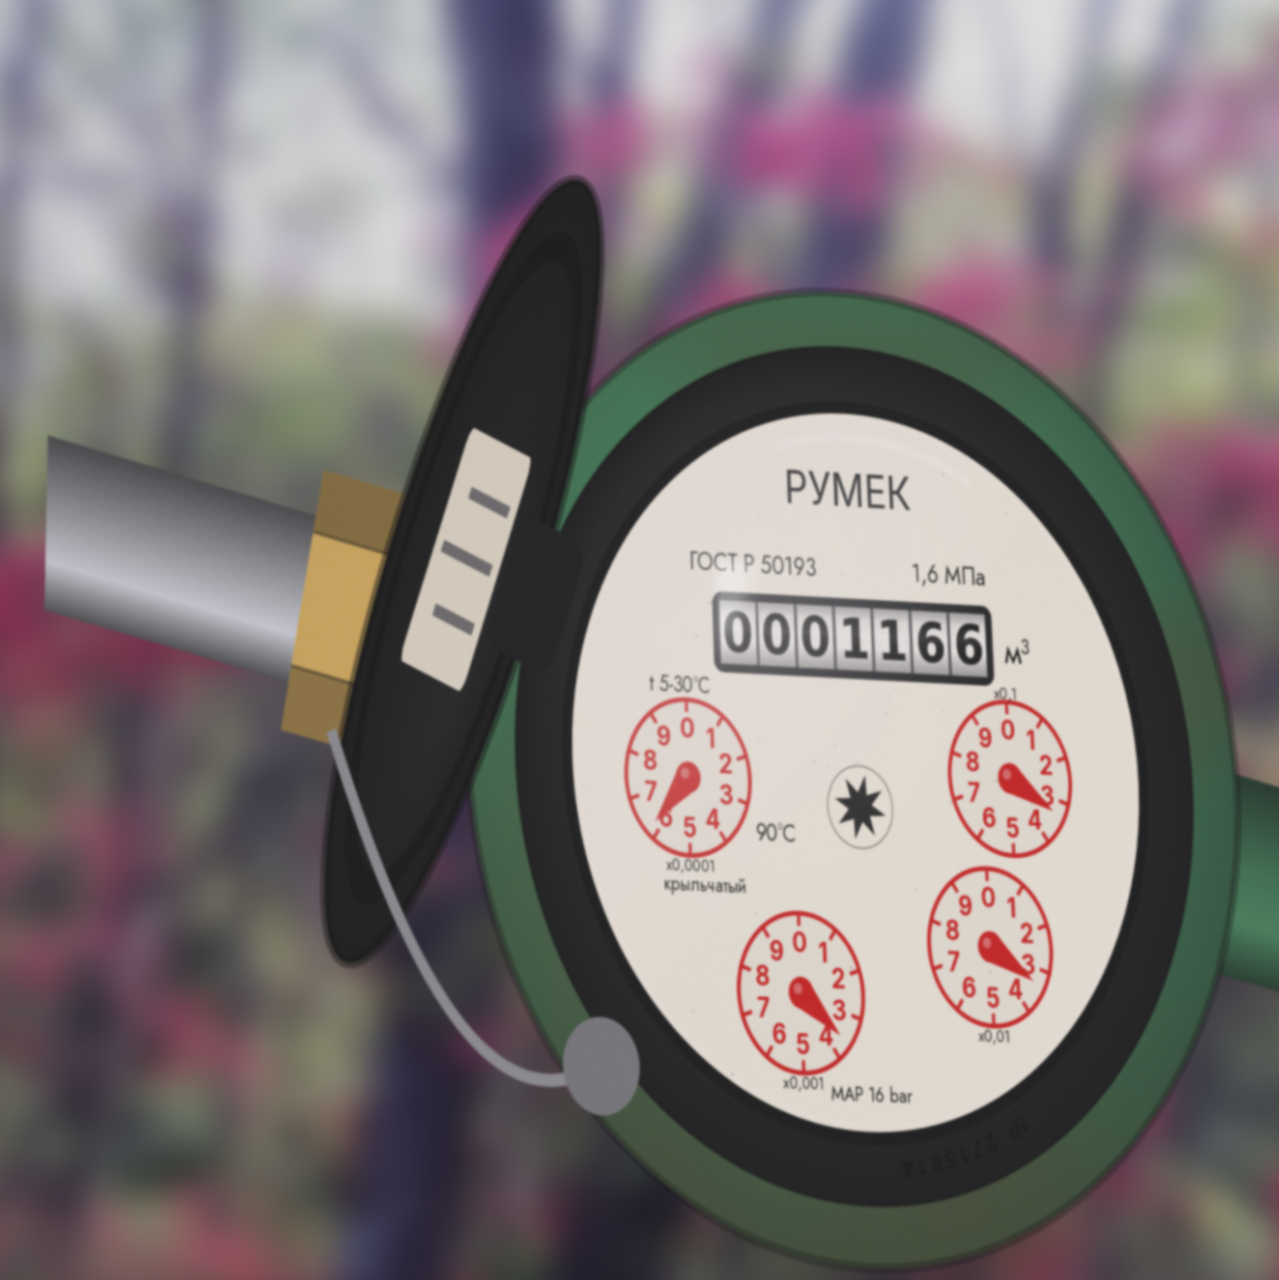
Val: 1166.3336; m³
